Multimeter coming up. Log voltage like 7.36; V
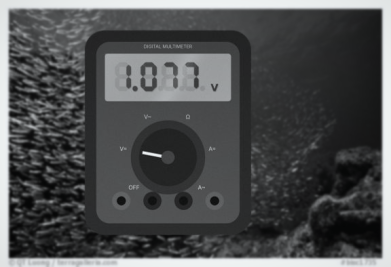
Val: 1.077; V
